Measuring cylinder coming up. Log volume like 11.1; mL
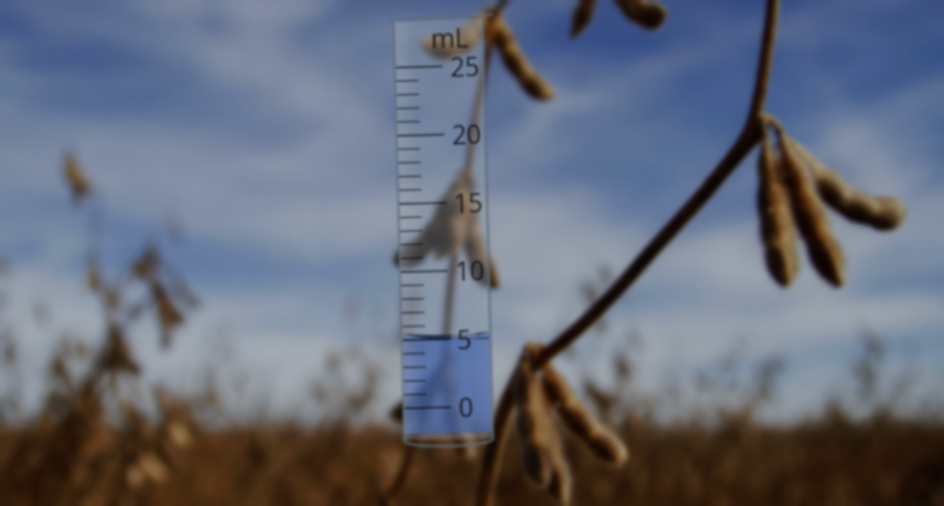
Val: 5; mL
